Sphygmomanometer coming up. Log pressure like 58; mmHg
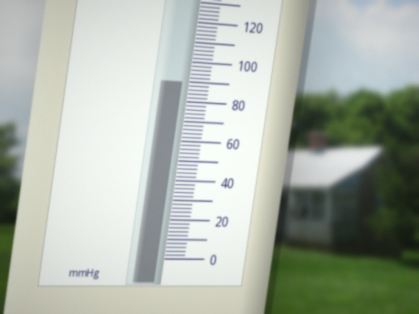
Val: 90; mmHg
